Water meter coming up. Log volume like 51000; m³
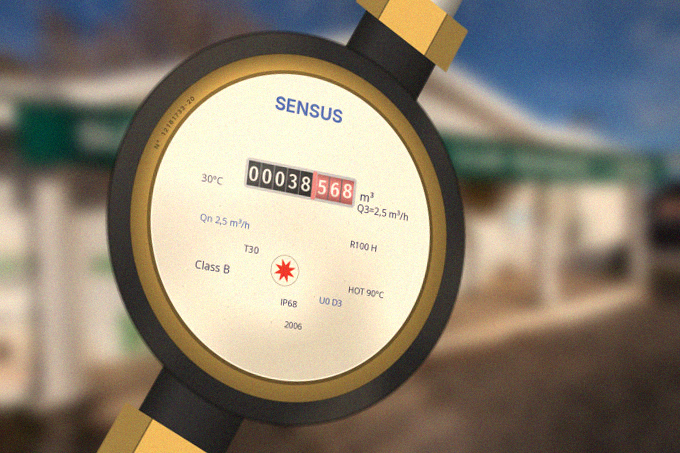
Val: 38.568; m³
